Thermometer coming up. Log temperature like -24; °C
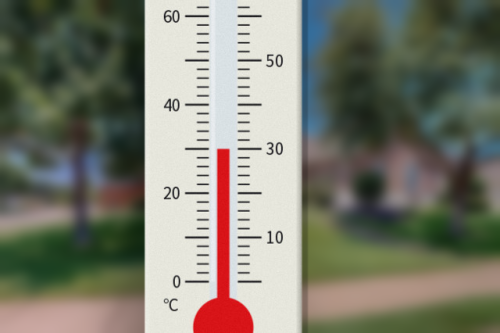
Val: 30; °C
